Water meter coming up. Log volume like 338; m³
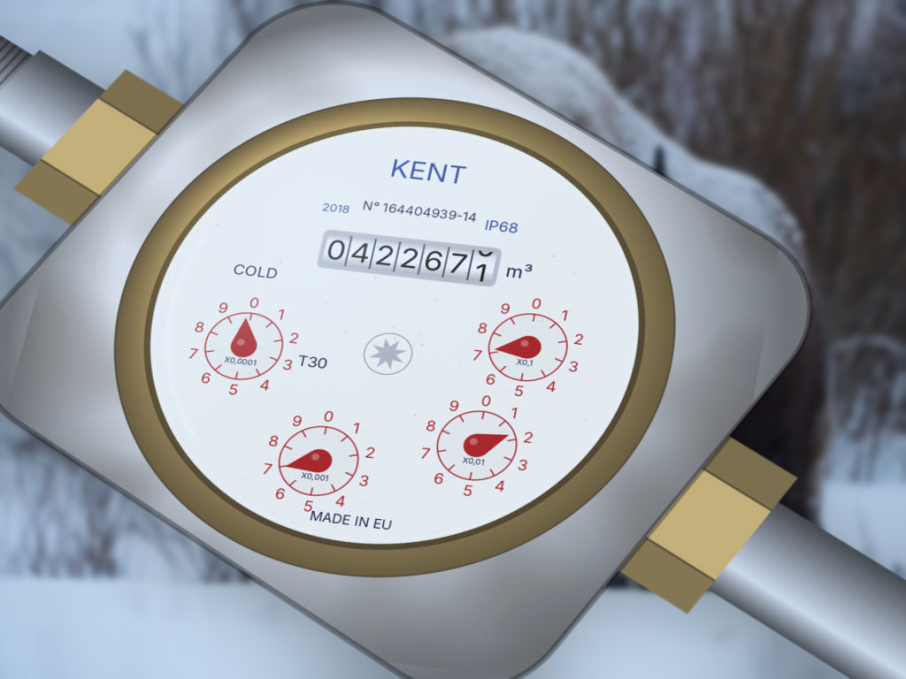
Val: 422670.7169; m³
